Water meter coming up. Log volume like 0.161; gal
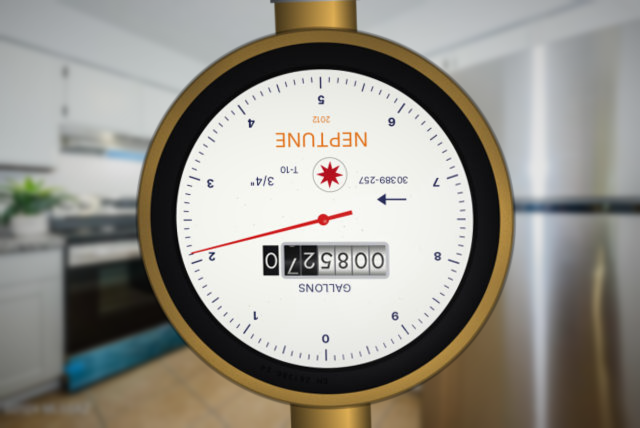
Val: 85272.1; gal
